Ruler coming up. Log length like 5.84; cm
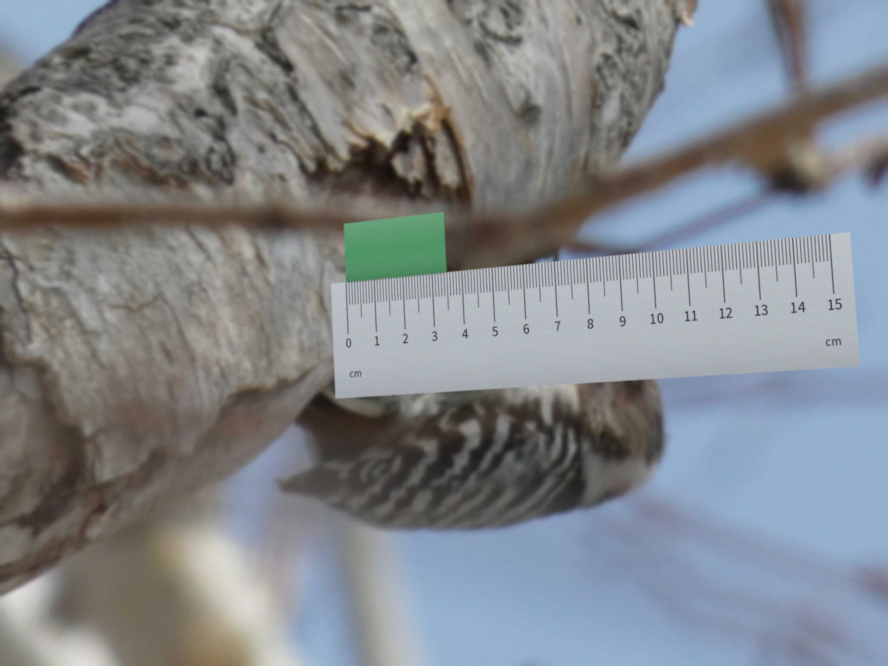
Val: 3.5; cm
